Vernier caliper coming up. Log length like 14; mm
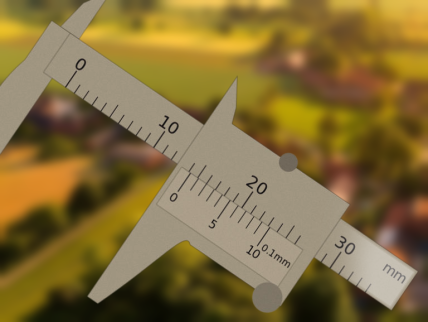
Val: 14.2; mm
